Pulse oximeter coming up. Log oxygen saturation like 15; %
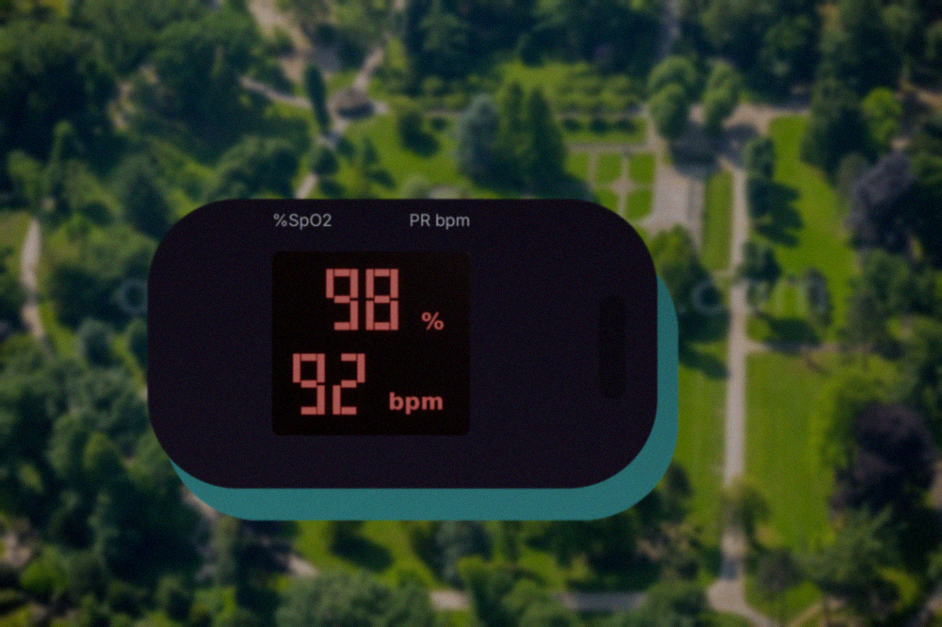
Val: 98; %
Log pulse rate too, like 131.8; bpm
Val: 92; bpm
